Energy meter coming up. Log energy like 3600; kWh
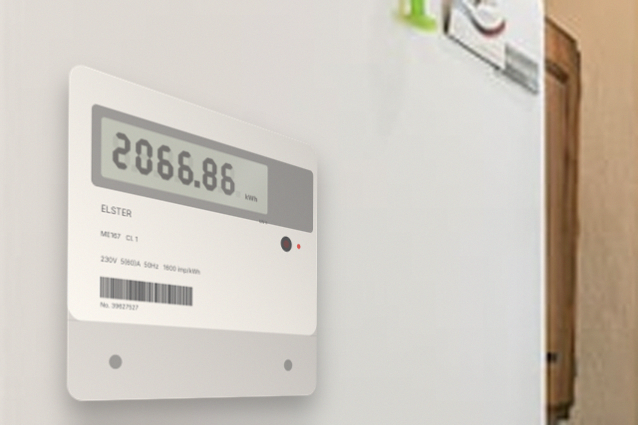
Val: 2066.86; kWh
